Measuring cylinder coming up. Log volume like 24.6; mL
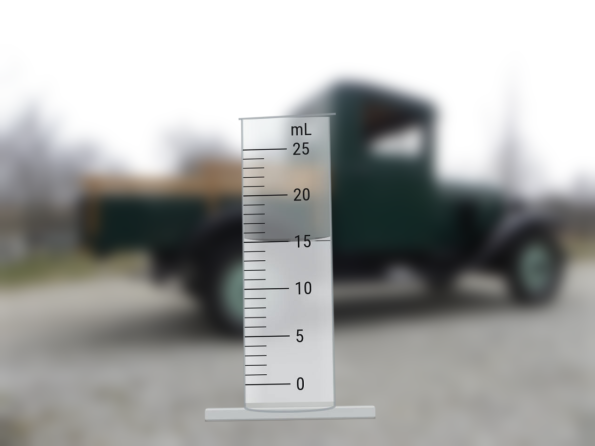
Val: 15; mL
